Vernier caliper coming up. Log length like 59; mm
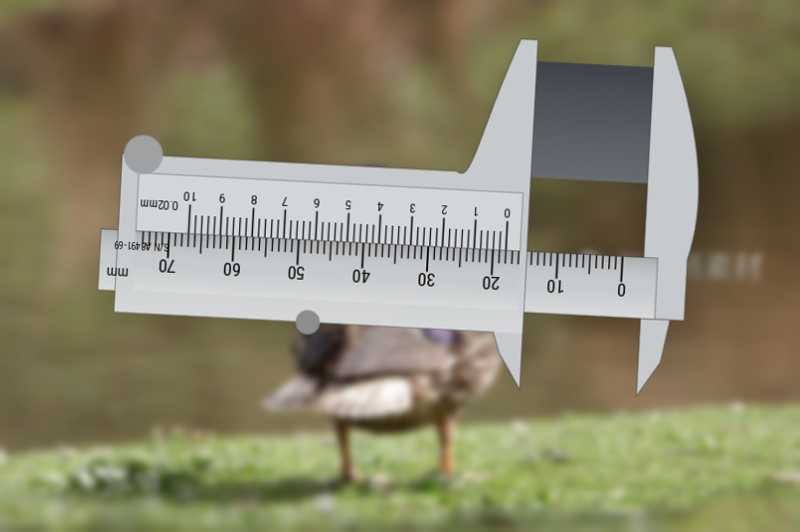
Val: 18.0; mm
